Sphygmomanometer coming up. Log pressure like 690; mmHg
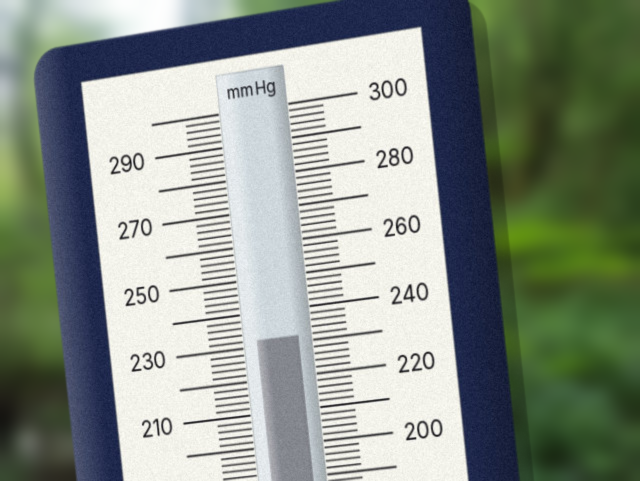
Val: 232; mmHg
